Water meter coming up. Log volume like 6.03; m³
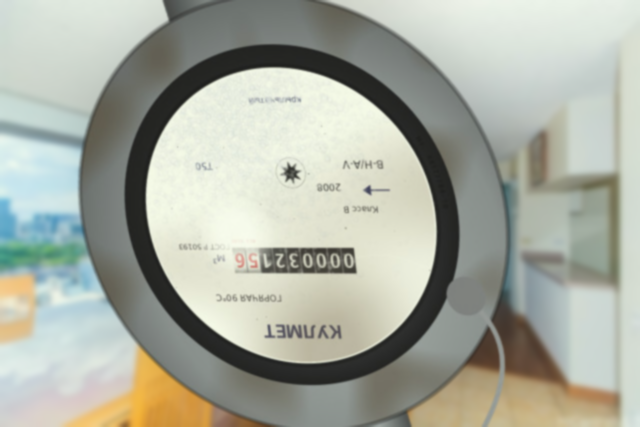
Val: 321.56; m³
